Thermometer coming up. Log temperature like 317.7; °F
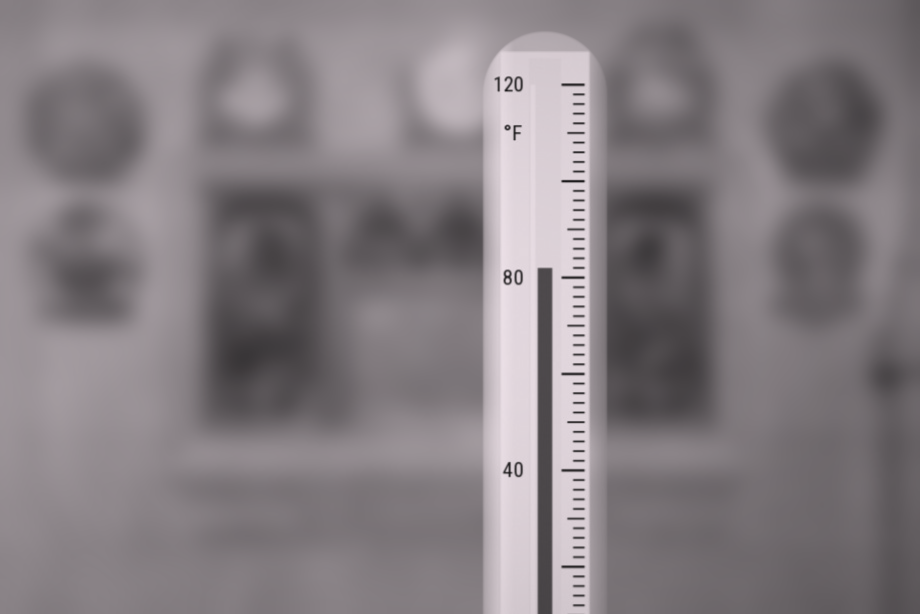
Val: 82; °F
